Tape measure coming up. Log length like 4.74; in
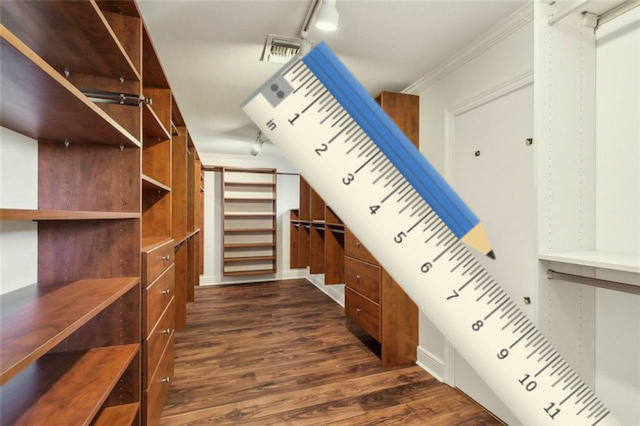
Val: 7; in
